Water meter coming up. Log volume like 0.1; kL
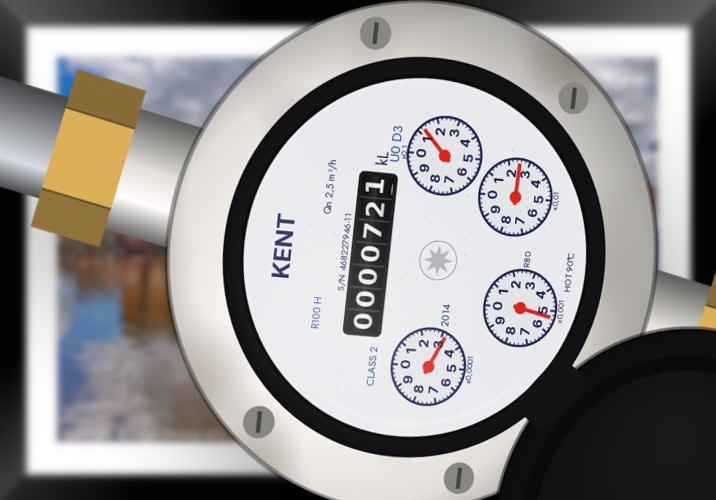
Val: 721.1253; kL
